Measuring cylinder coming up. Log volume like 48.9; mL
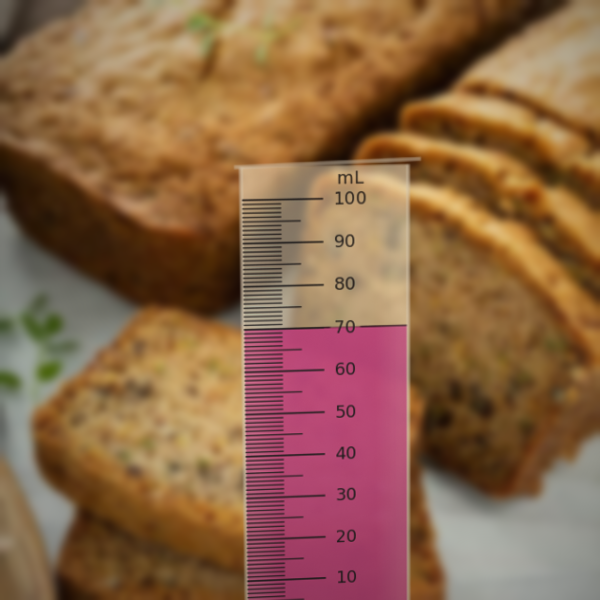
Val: 70; mL
